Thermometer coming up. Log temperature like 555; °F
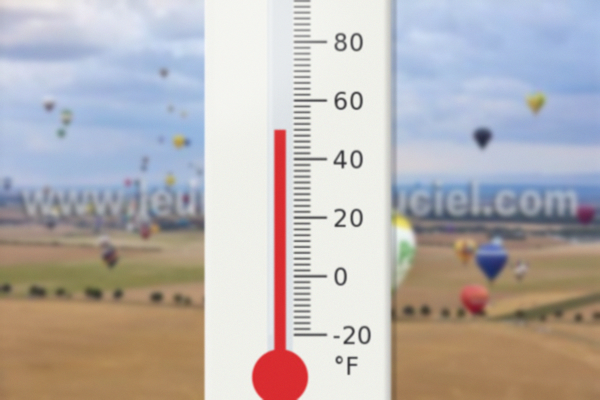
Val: 50; °F
